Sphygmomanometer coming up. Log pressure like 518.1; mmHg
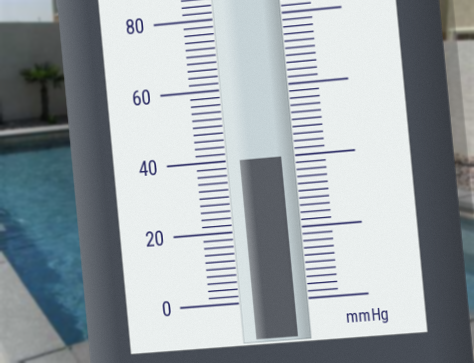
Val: 40; mmHg
